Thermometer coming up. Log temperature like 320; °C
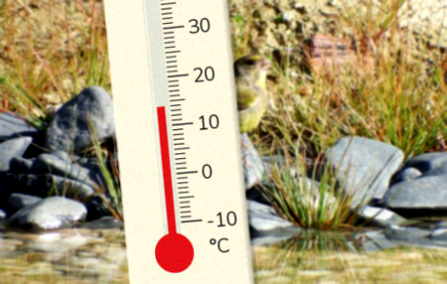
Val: 14; °C
